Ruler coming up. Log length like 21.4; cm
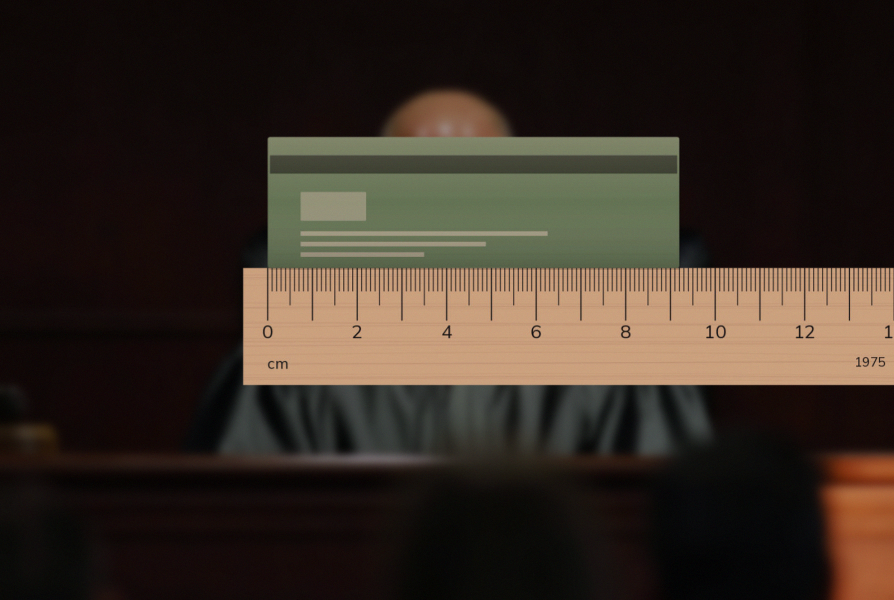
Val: 9.2; cm
